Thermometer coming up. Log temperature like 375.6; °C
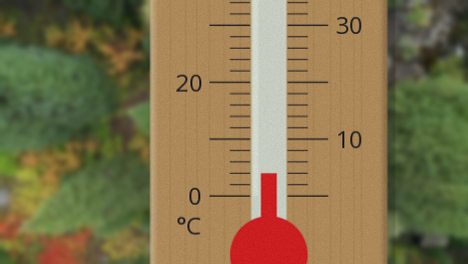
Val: 4; °C
